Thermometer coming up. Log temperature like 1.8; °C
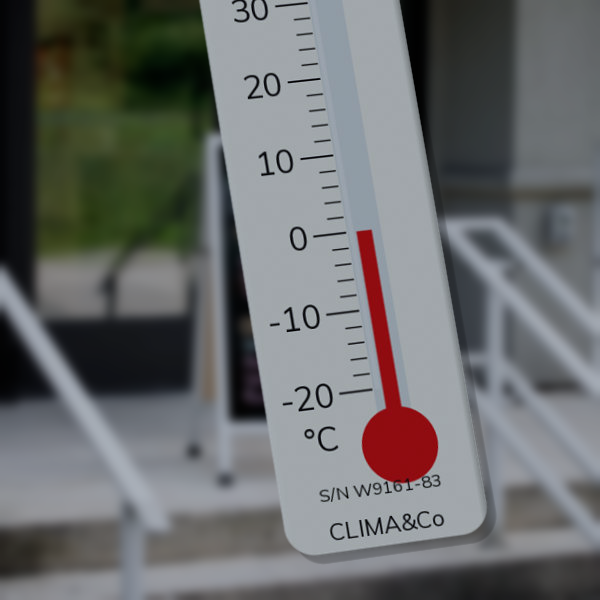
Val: 0; °C
